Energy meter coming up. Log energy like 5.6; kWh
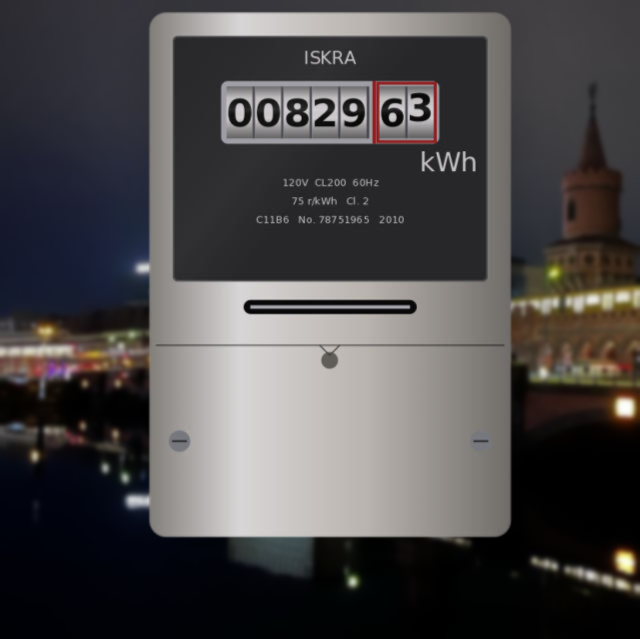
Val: 829.63; kWh
